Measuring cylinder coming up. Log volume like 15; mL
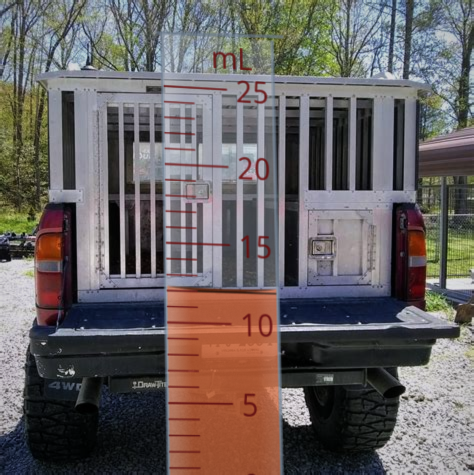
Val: 12; mL
